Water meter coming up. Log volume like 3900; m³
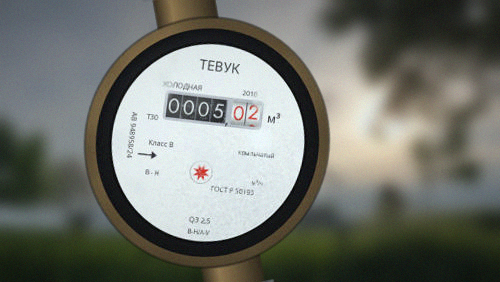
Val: 5.02; m³
